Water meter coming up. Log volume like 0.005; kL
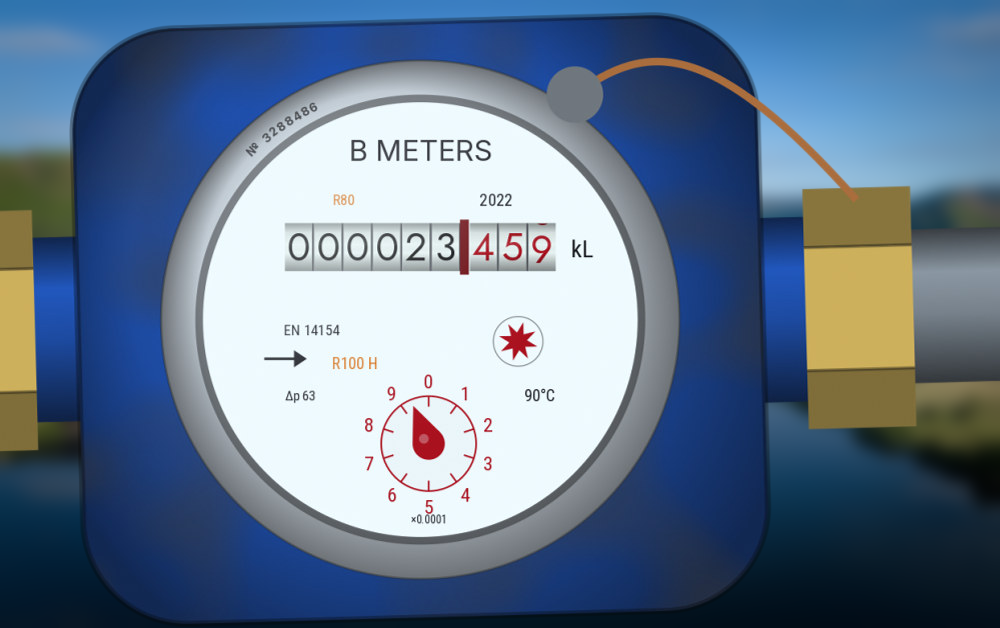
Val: 23.4589; kL
